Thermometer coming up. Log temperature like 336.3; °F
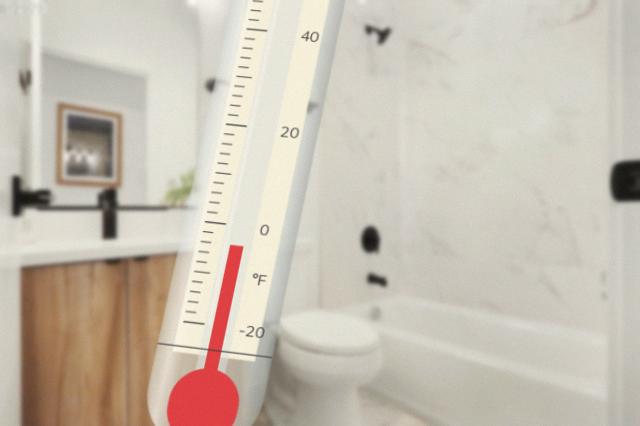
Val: -4; °F
